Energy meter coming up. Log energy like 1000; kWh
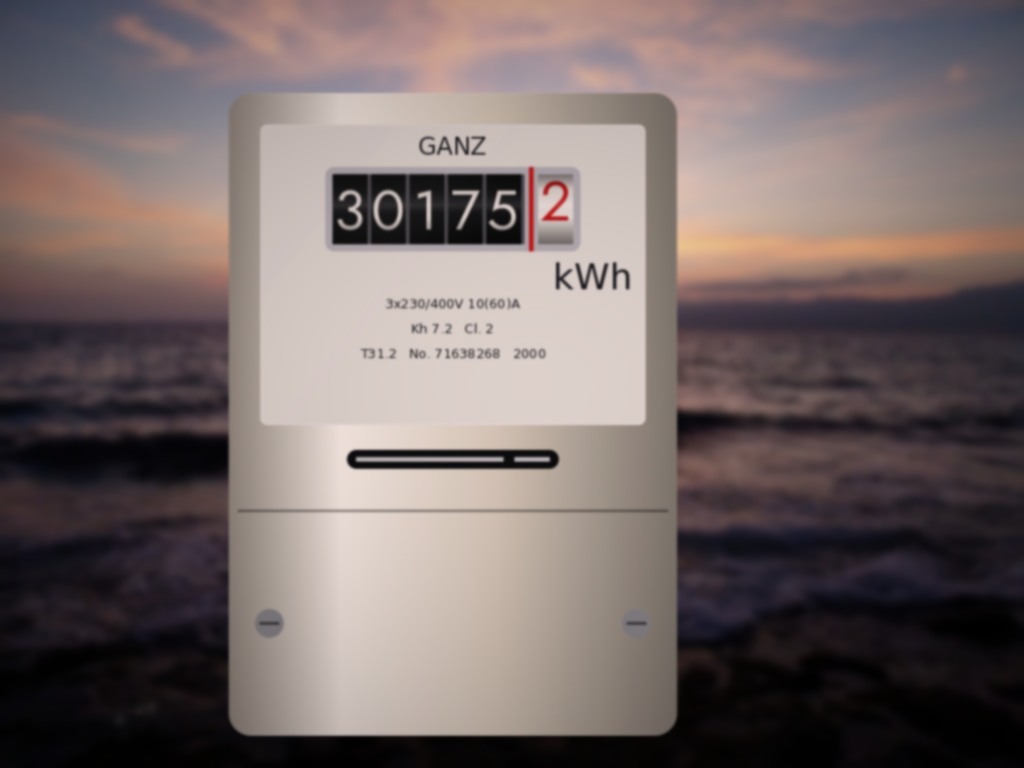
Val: 30175.2; kWh
